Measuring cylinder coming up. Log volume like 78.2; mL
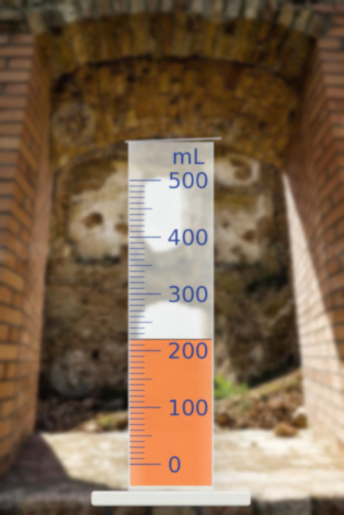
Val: 220; mL
